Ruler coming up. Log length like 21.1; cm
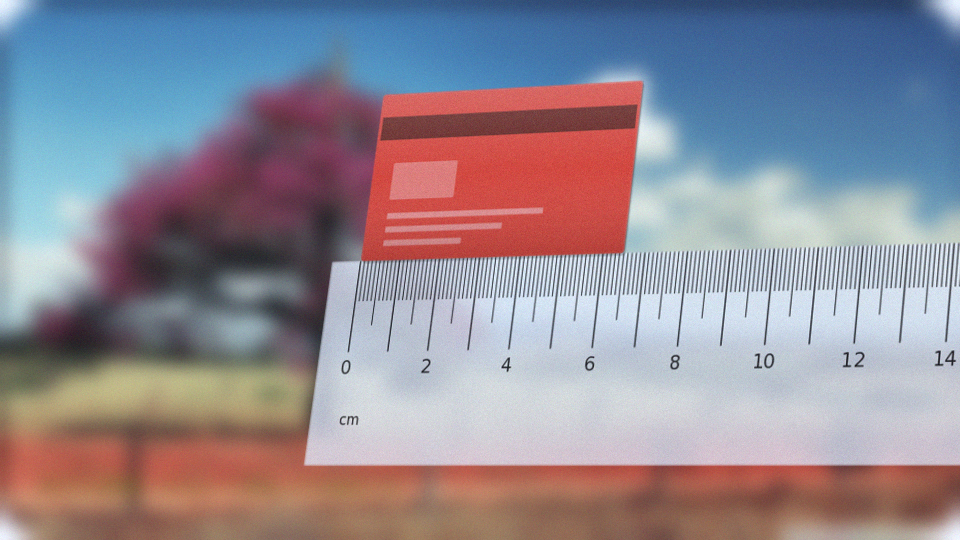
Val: 6.5; cm
